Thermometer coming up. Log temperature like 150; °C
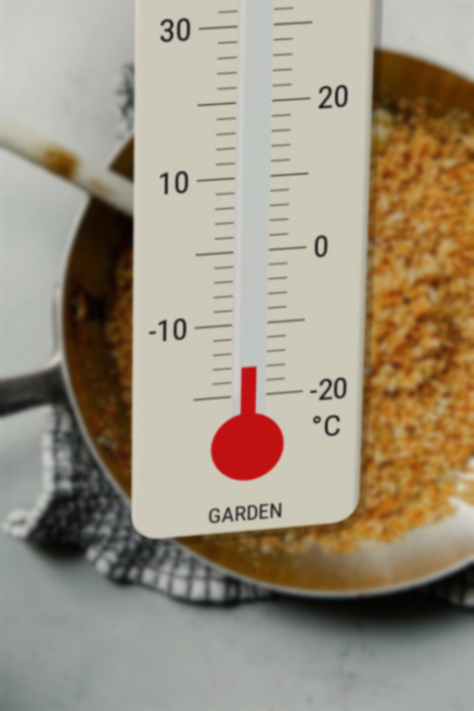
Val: -16; °C
